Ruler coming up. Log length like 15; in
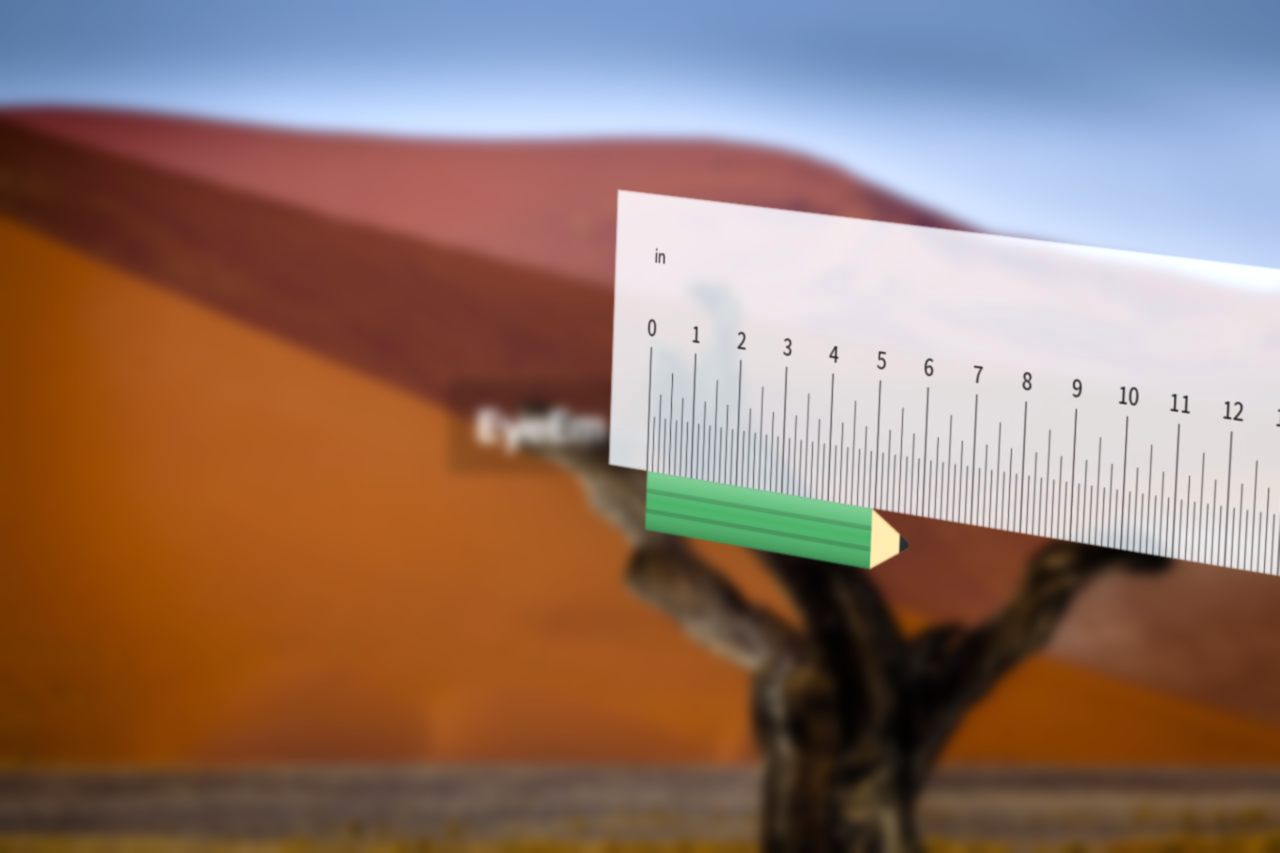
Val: 5.75; in
